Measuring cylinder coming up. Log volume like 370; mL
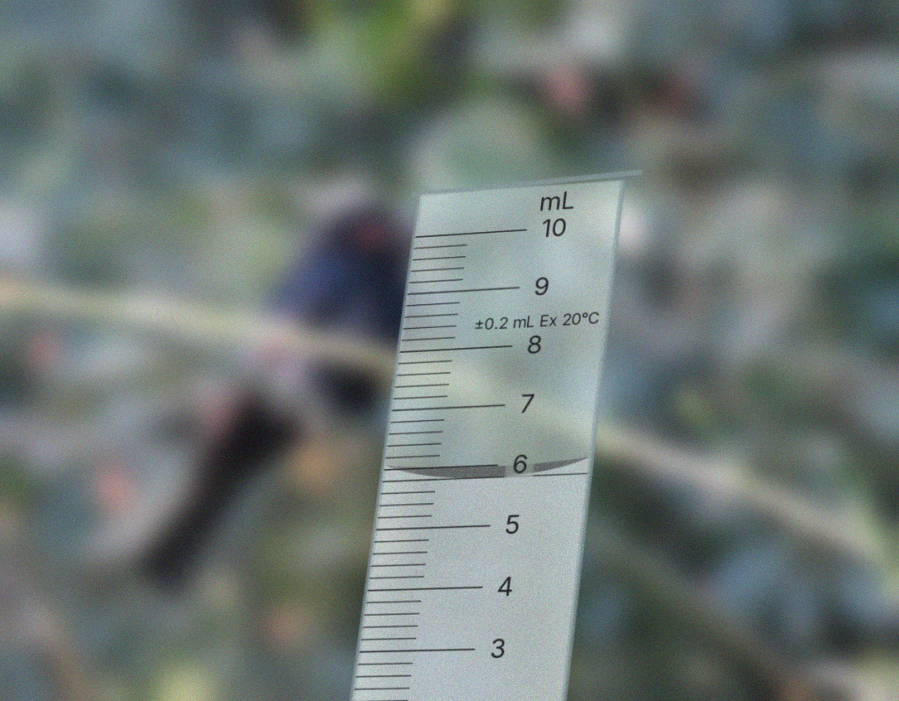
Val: 5.8; mL
